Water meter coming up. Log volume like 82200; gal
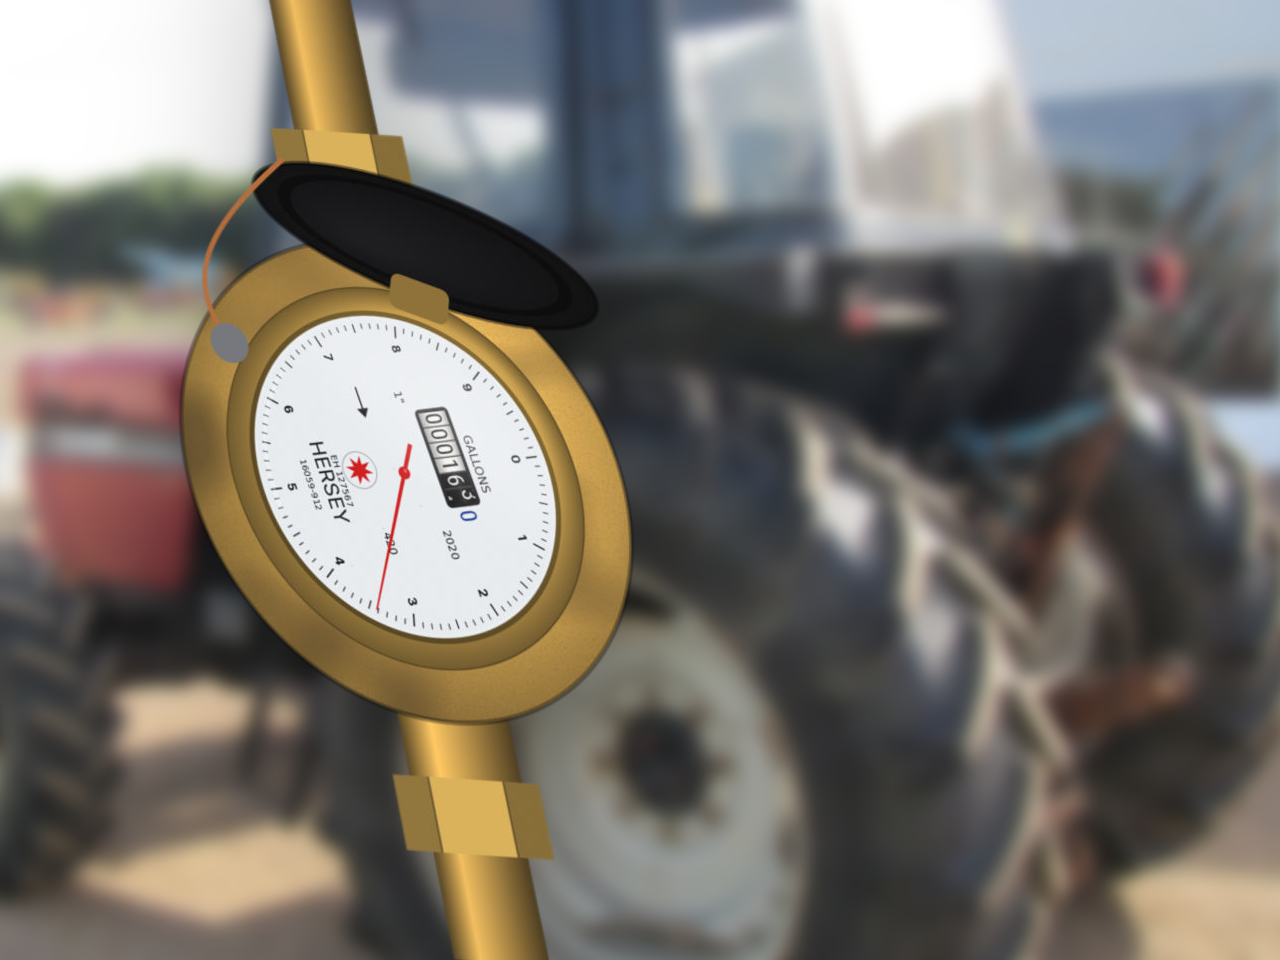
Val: 1633.4; gal
